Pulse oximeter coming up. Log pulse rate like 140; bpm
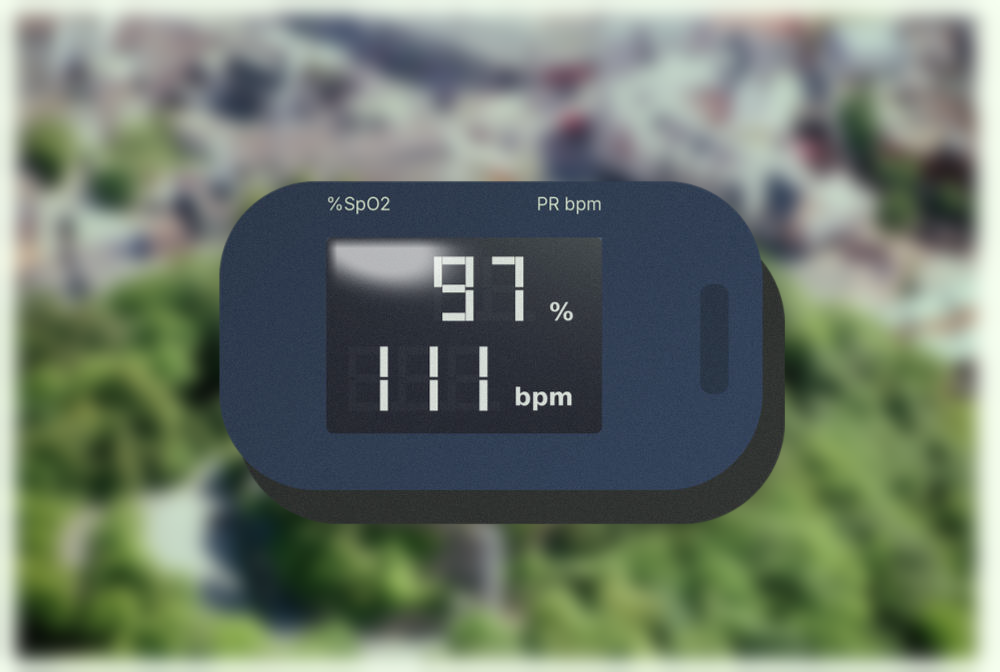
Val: 111; bpm
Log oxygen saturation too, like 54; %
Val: 97; %
